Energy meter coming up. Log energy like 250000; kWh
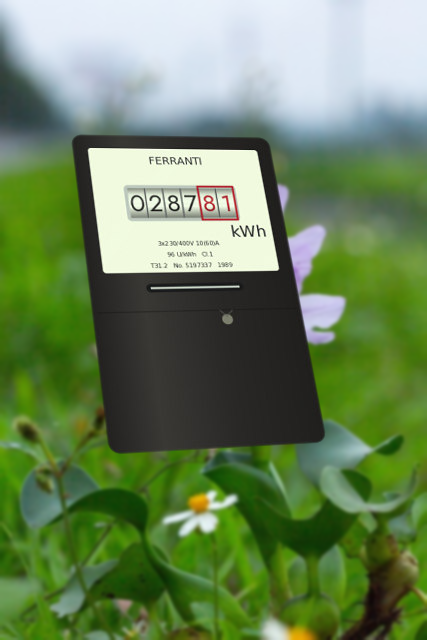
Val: 287.81; kWh
